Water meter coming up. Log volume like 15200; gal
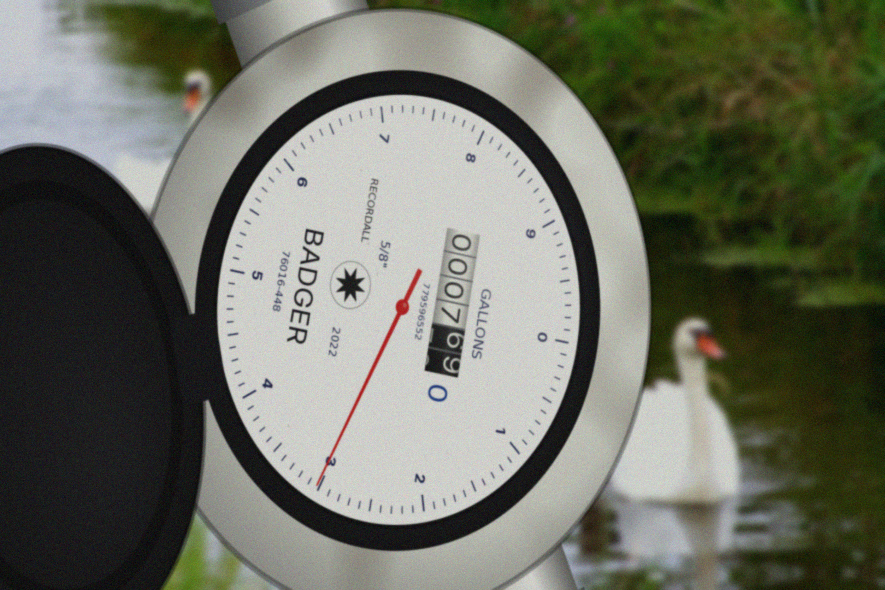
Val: 7693.0; gal
